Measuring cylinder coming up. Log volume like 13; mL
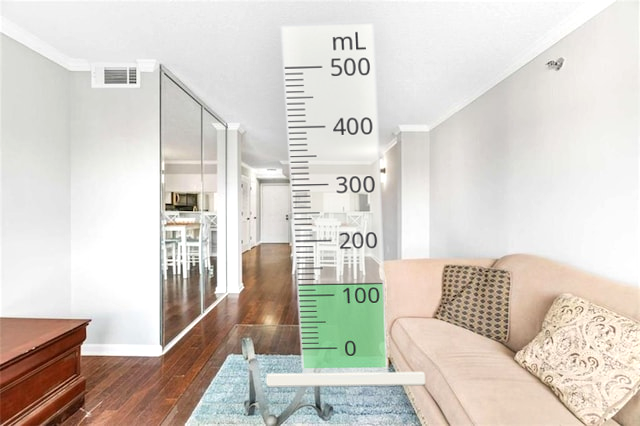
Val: 120; mL
